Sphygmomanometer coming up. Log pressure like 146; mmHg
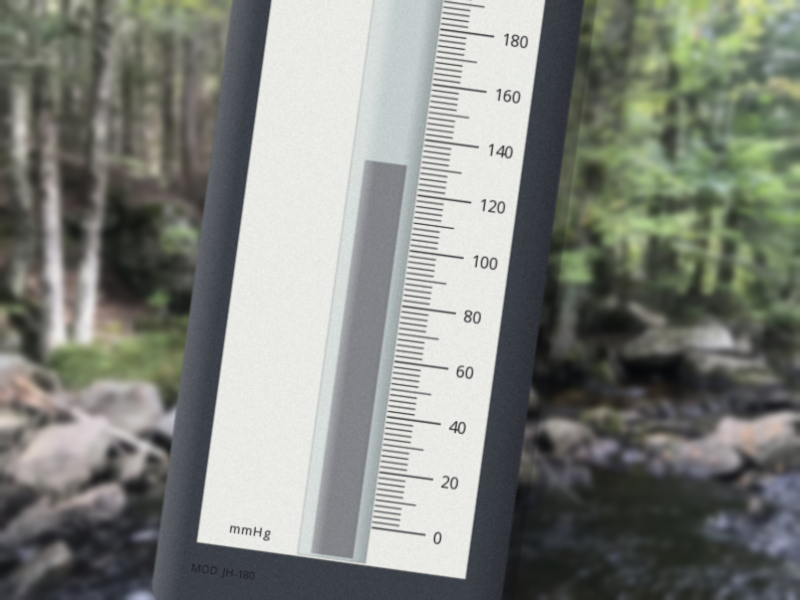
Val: 130; mmHg
